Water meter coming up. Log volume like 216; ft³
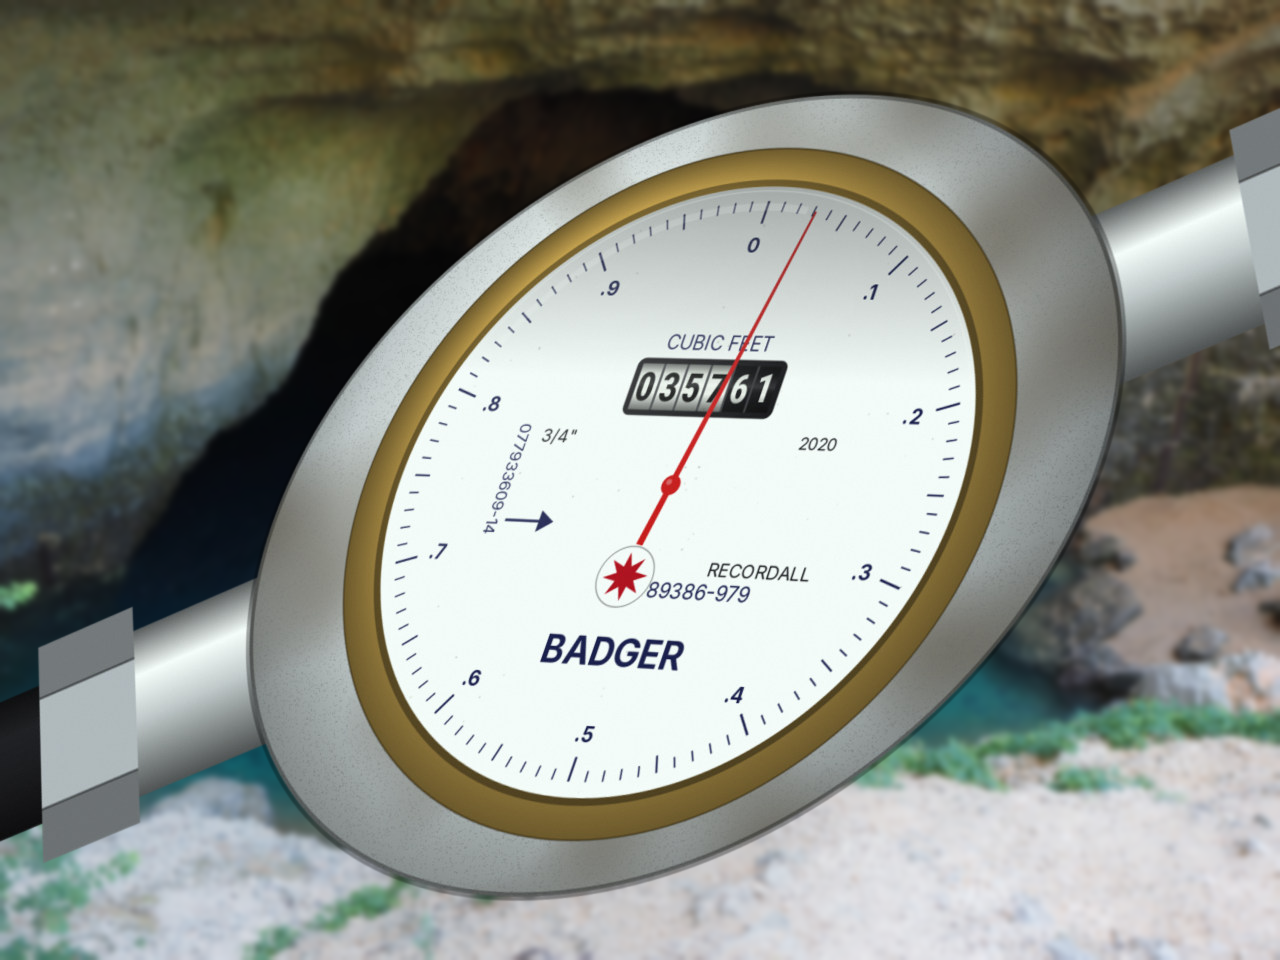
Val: 35761.03; ft³
